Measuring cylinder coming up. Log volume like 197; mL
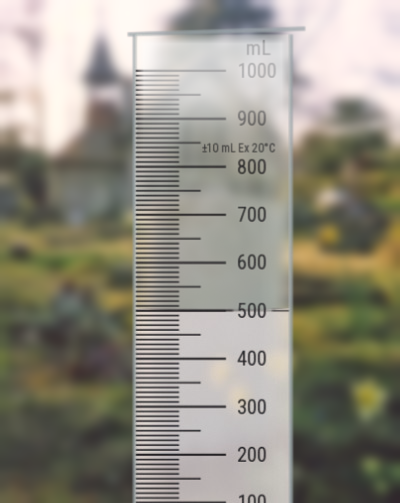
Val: 500; mL
